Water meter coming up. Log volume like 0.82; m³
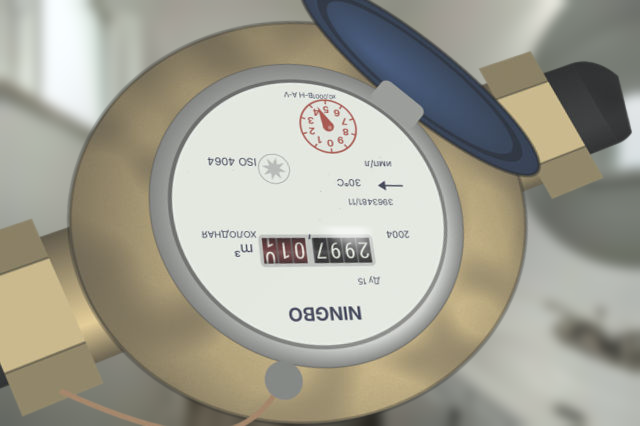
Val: 2997.0104; m³
